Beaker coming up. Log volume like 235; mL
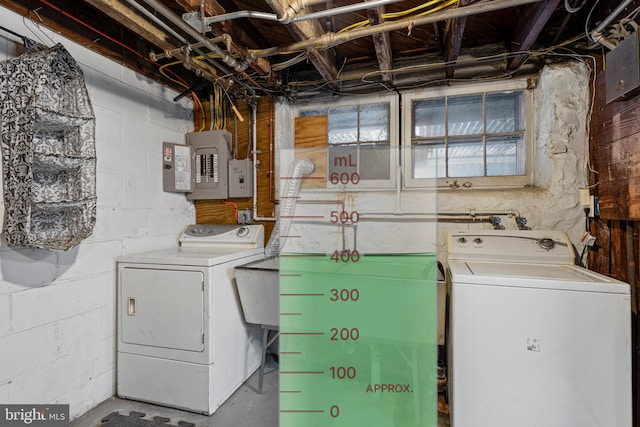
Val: 400; mL
